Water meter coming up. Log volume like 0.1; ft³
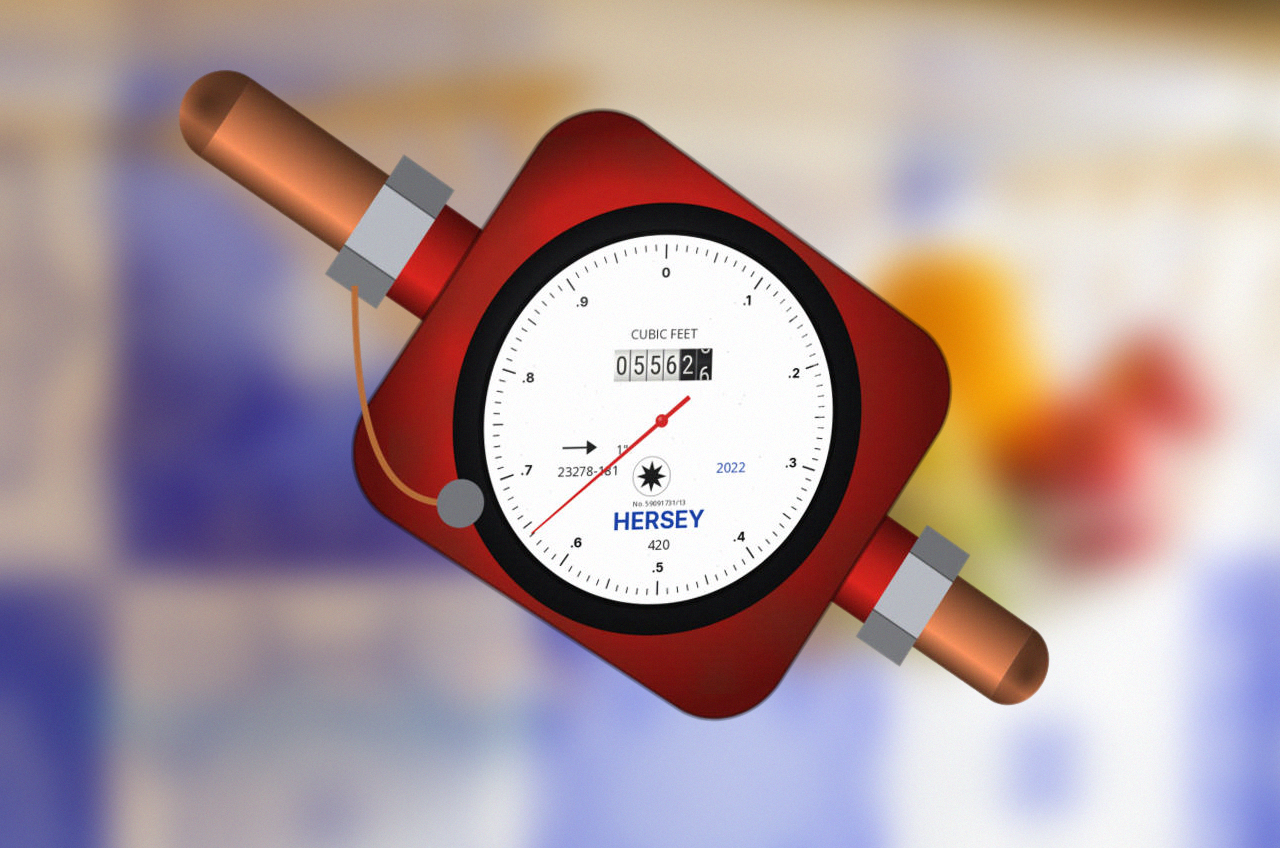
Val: 55625.64; ft³
